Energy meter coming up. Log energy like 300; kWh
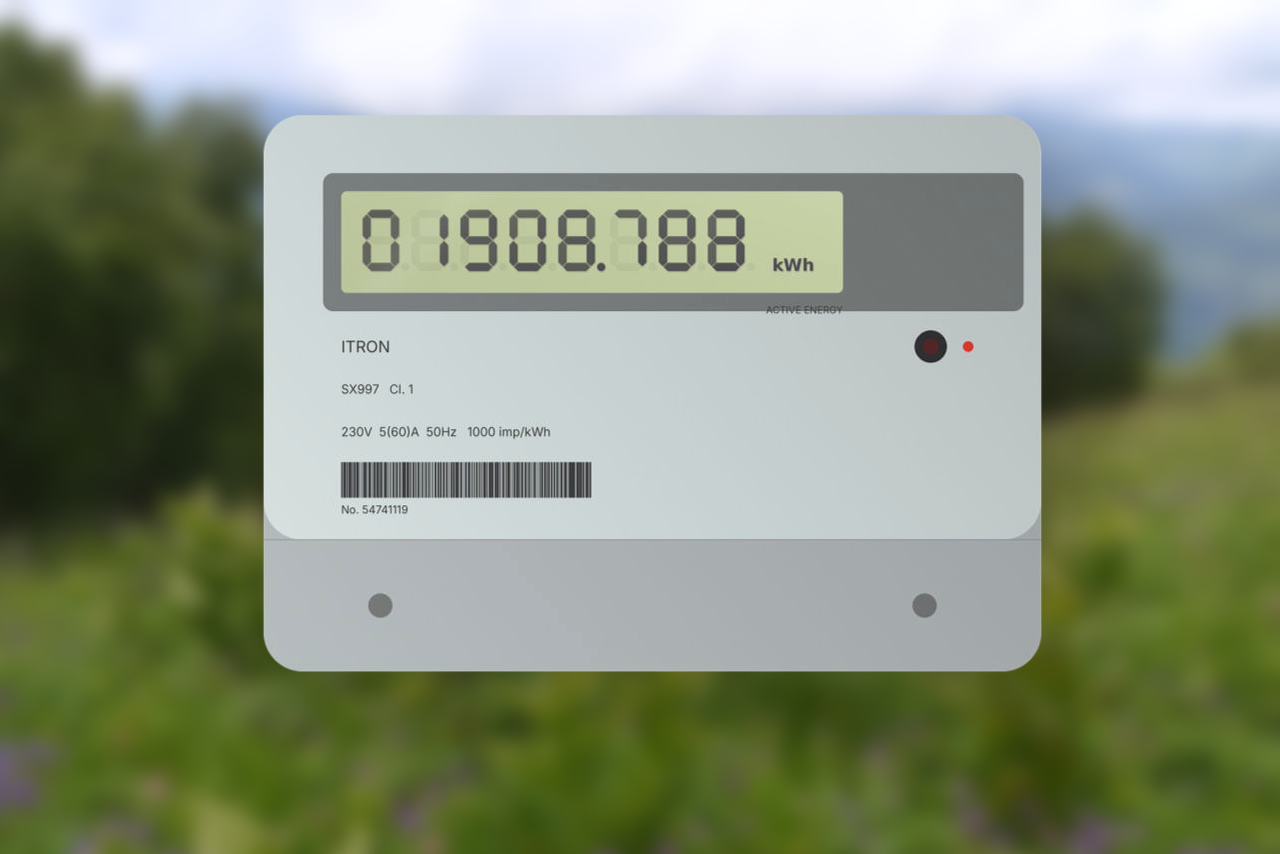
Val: 1908.788; kWh
